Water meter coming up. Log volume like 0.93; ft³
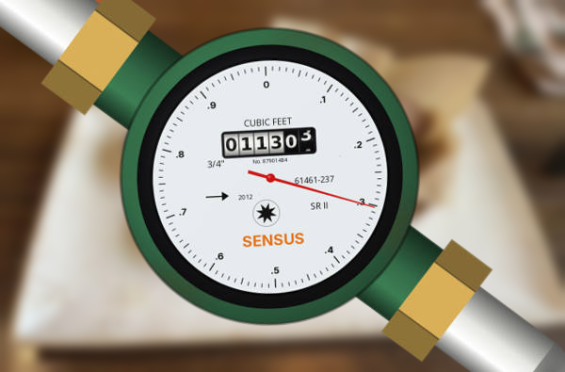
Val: 11303.30; ft³
